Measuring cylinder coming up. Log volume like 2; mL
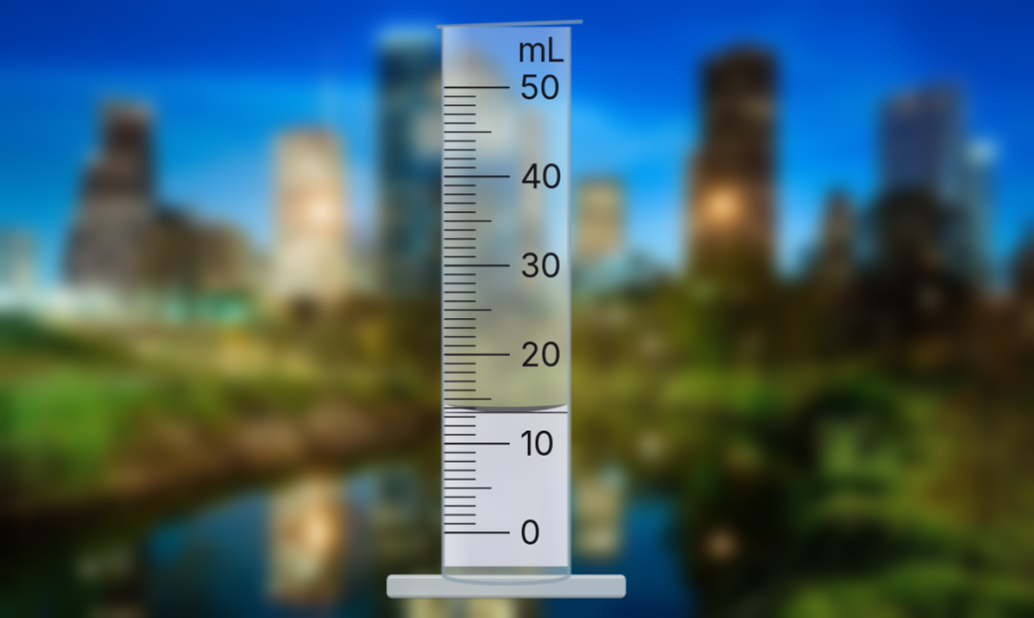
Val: 13.5; mL
